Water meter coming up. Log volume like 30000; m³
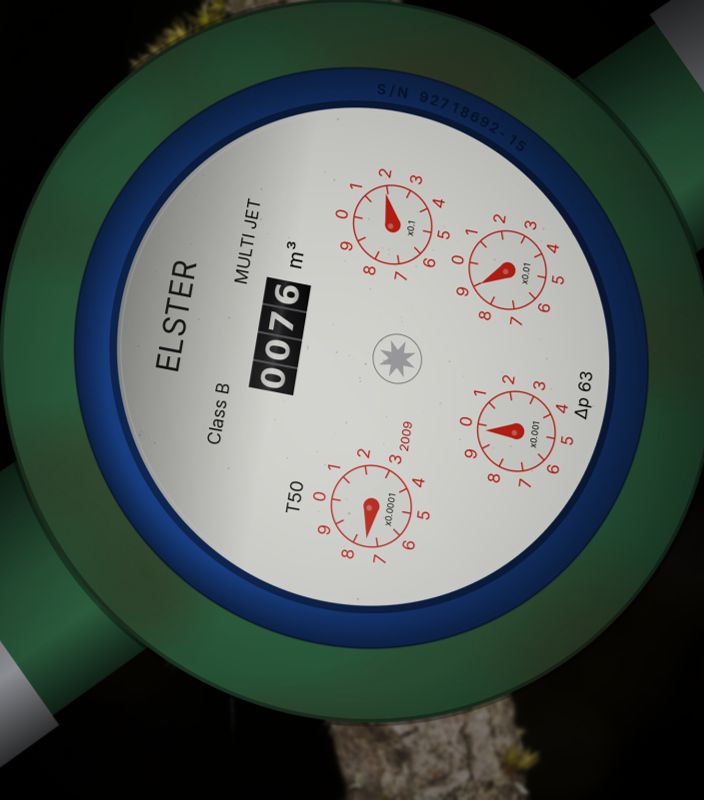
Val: 76.1897; m³
